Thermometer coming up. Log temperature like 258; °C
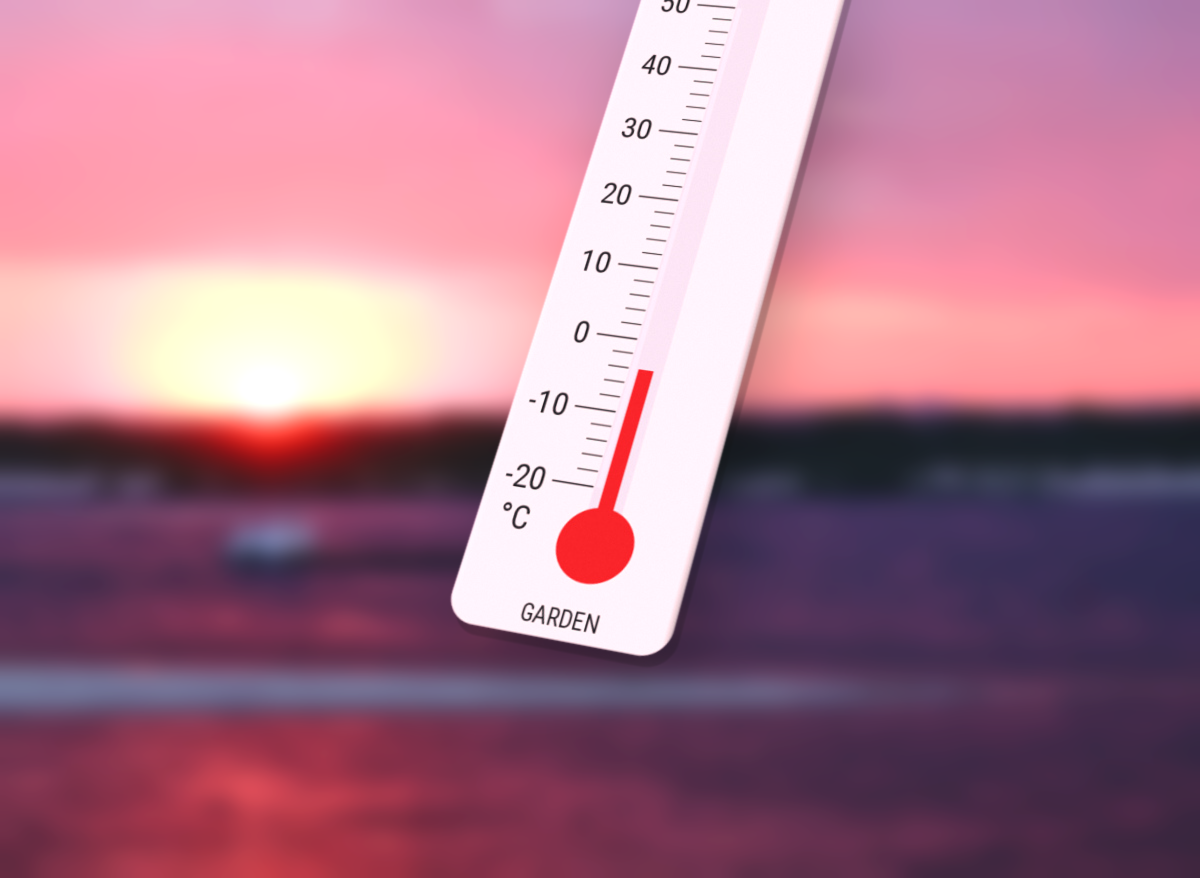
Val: -4; °C
